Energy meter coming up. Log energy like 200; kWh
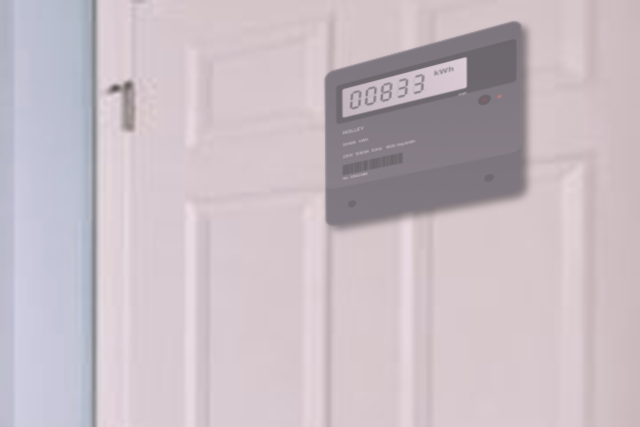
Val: 833; kWh
